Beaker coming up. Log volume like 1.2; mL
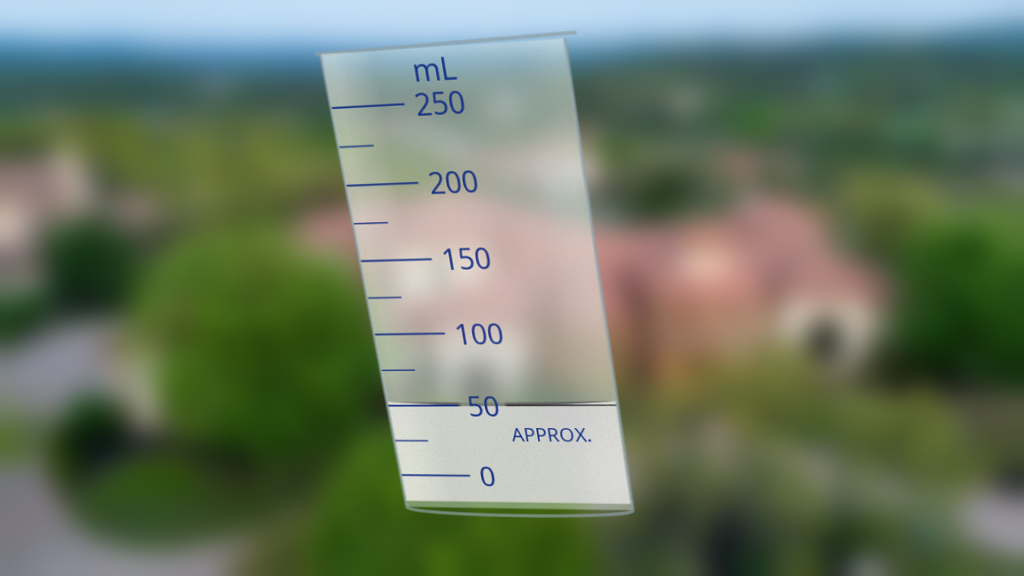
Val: 50; mL
